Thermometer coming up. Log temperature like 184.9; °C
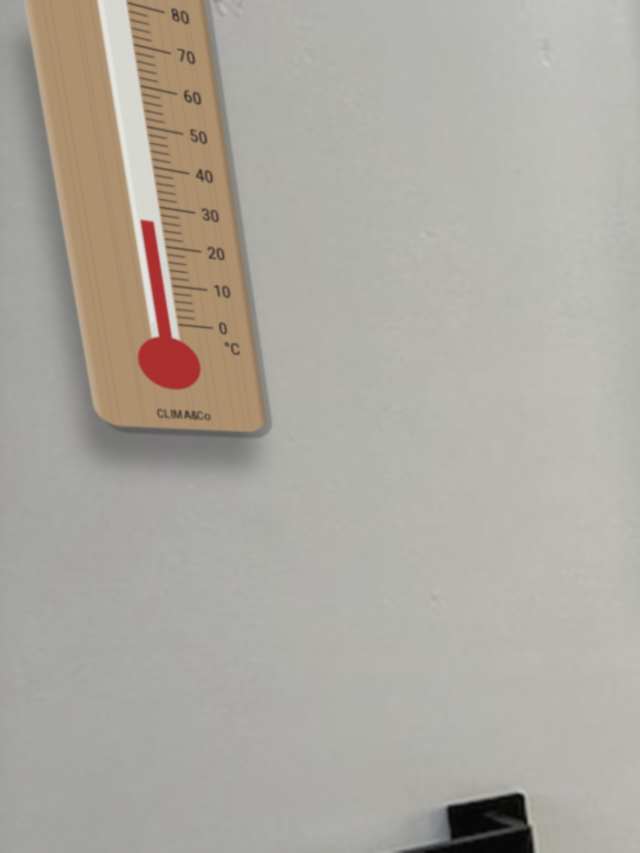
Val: 26; °C
